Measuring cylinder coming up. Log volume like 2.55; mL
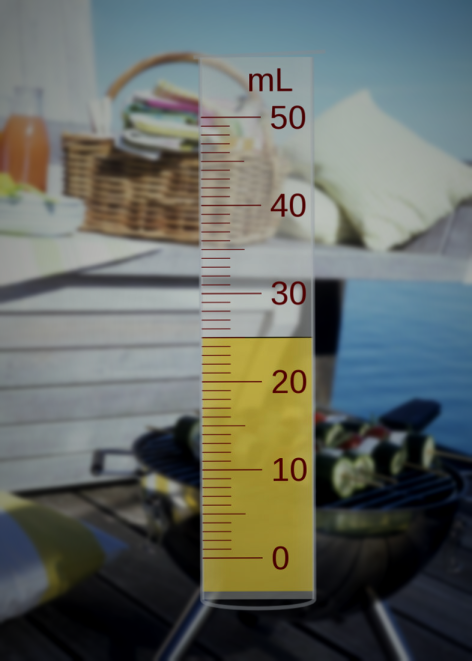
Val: 25; mL
